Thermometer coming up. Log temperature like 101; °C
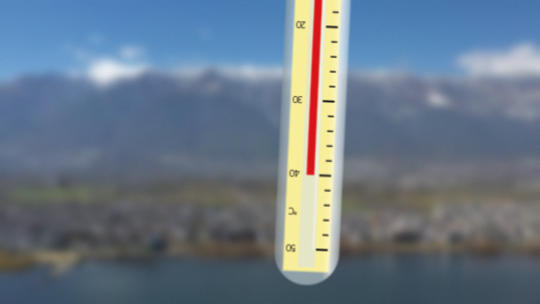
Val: 40; °C
